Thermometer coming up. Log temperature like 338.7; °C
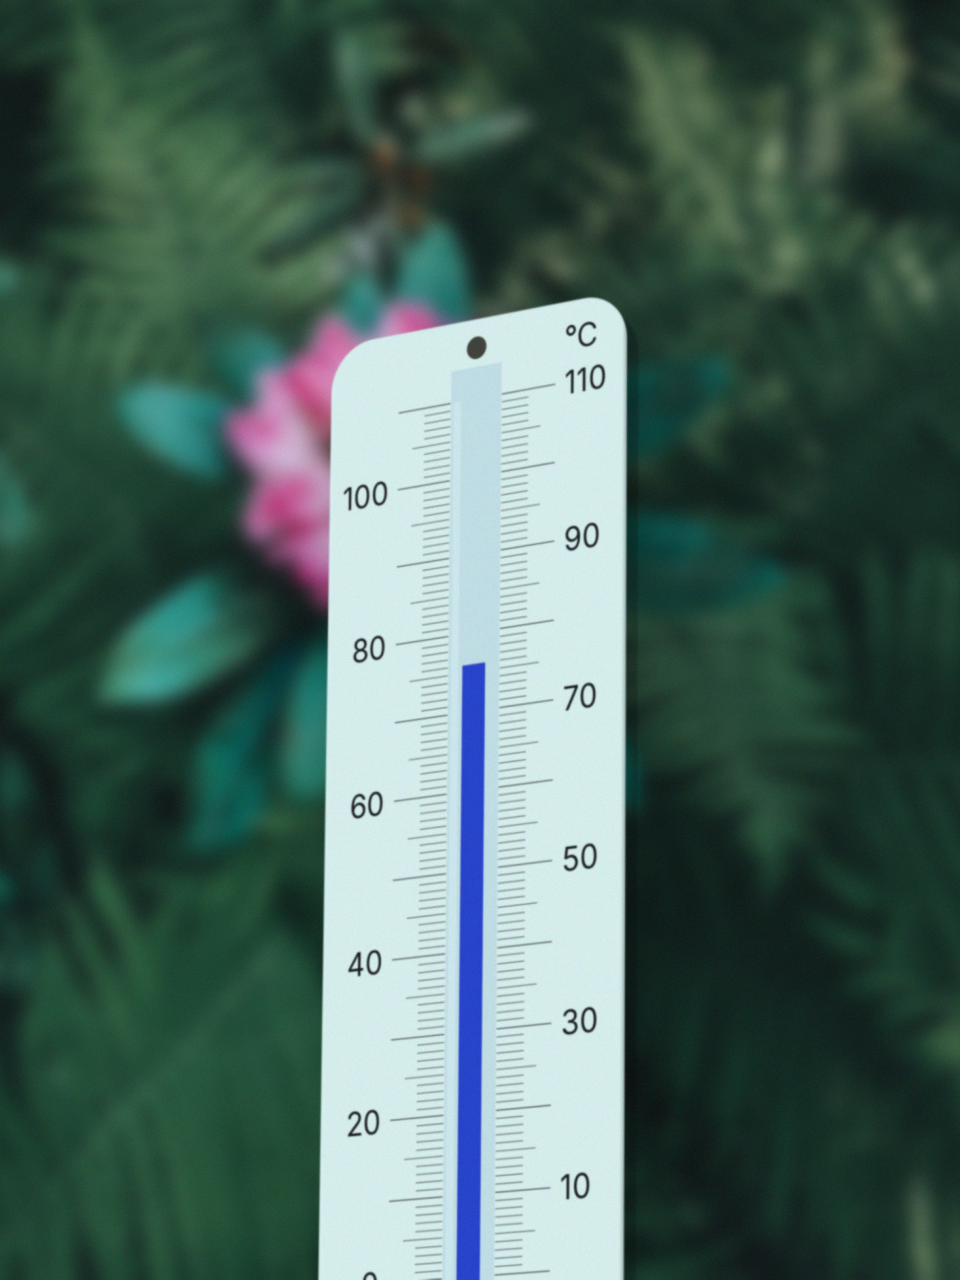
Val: 76; °C
